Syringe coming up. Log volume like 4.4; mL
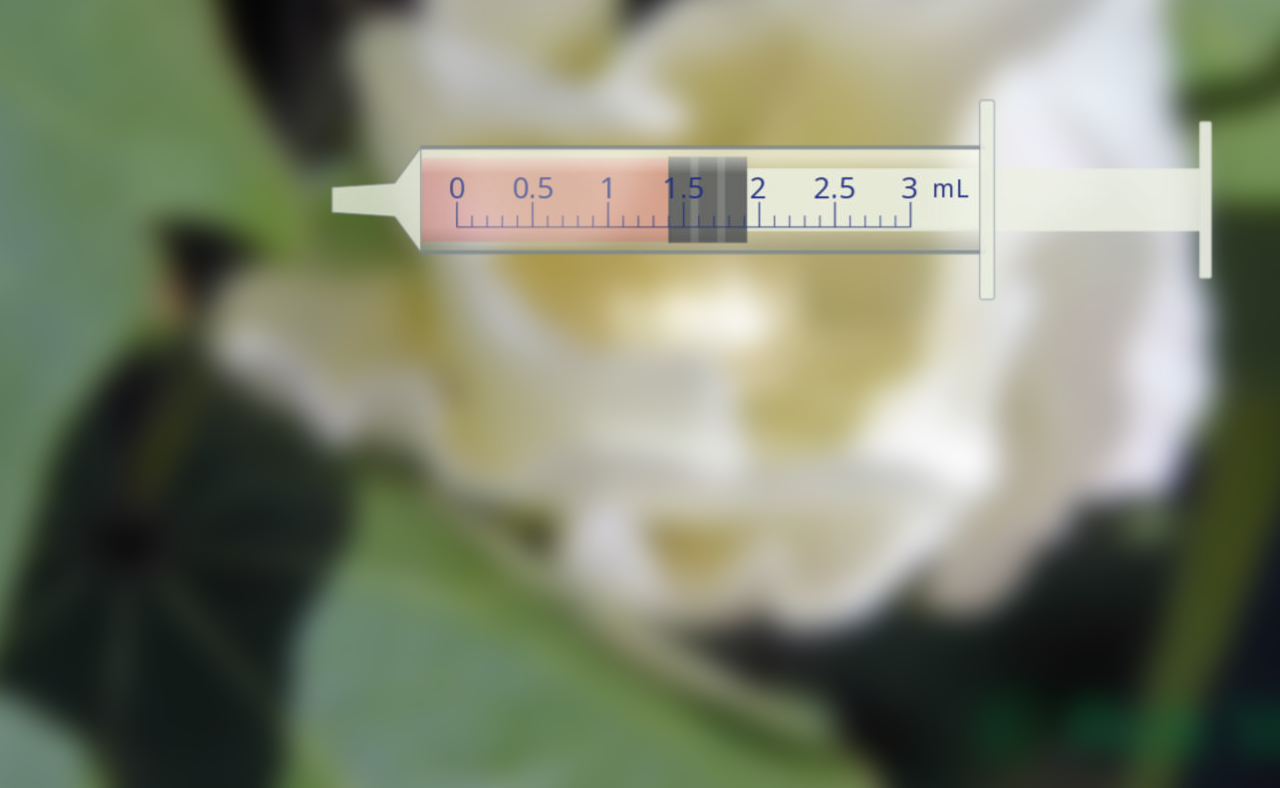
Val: 1.4; mL
